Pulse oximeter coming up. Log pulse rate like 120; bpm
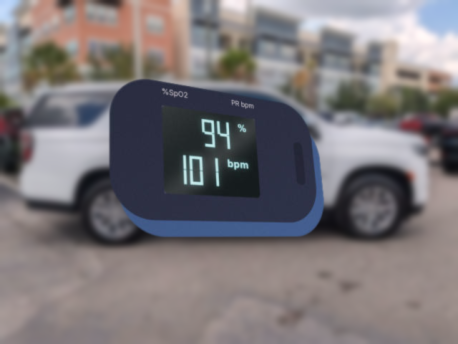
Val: 101; bpm
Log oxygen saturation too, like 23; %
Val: 94; %
